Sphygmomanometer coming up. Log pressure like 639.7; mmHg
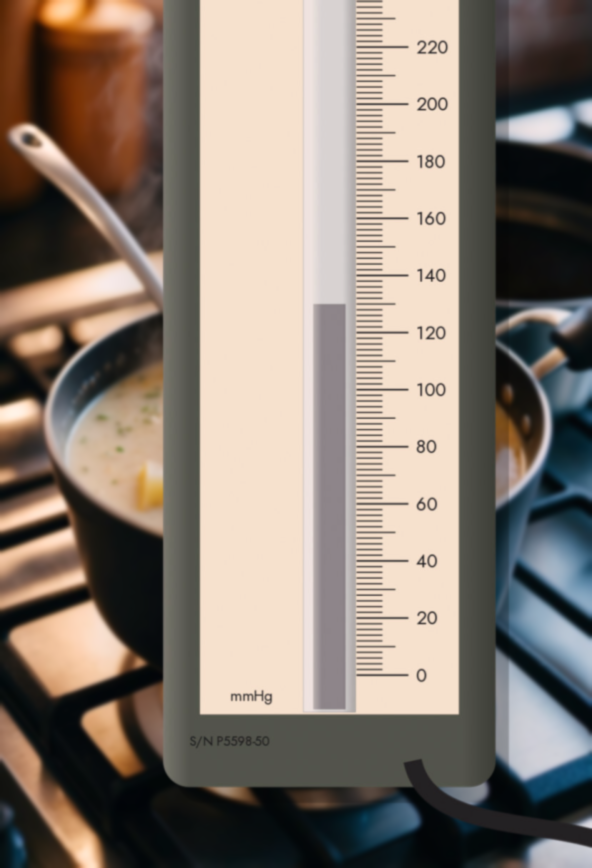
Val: 130; mmHg
